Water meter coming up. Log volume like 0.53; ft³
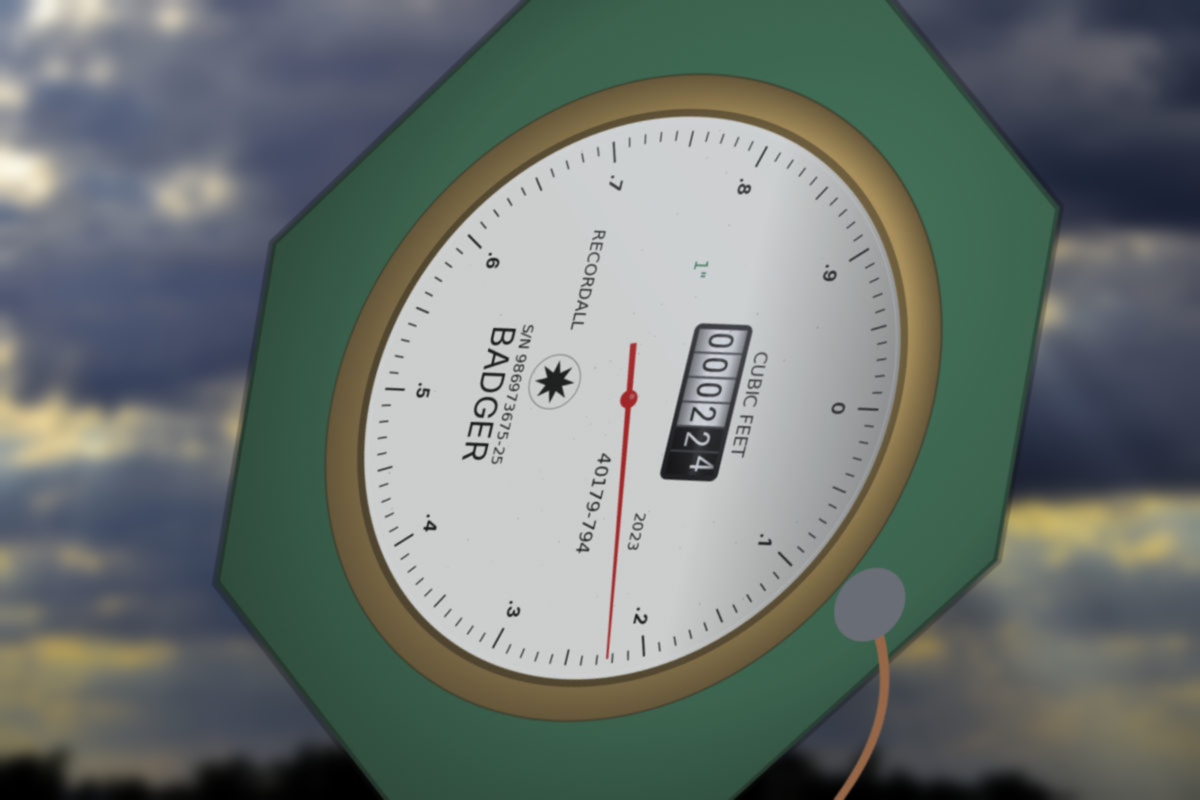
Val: 224.22; ft³
